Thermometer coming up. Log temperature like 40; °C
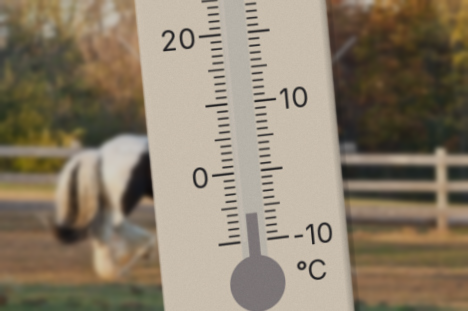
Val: -6; °C
